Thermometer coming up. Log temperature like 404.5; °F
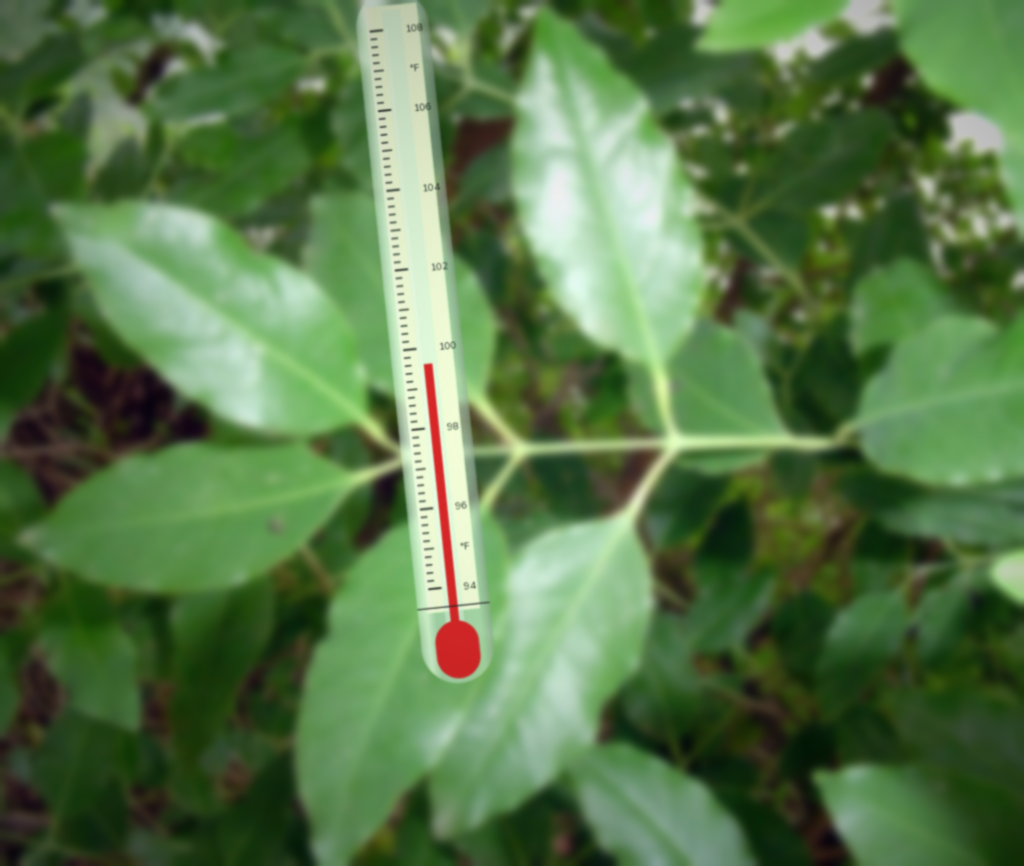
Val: 99.6; °F
